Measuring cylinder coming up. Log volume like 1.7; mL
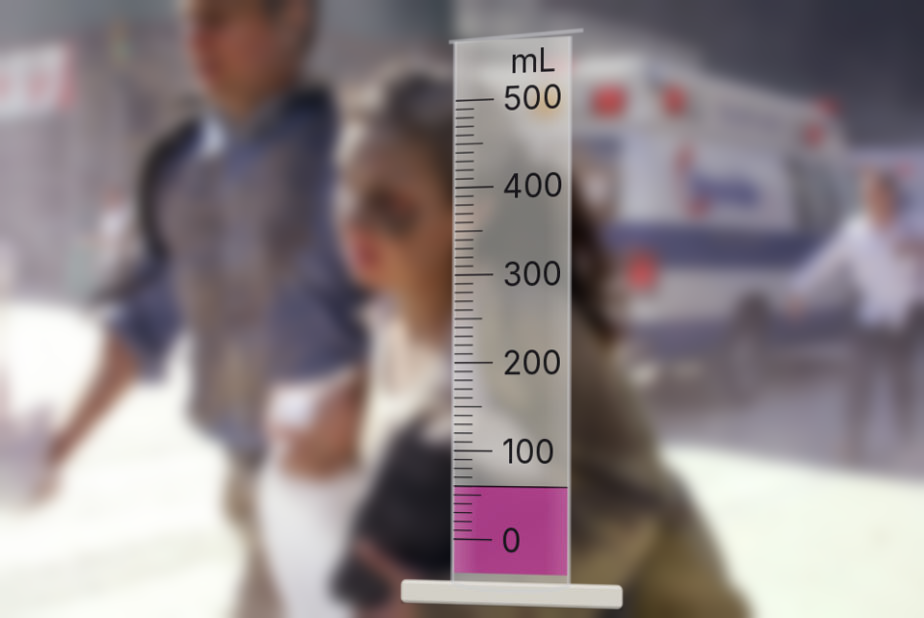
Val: 60; mL
